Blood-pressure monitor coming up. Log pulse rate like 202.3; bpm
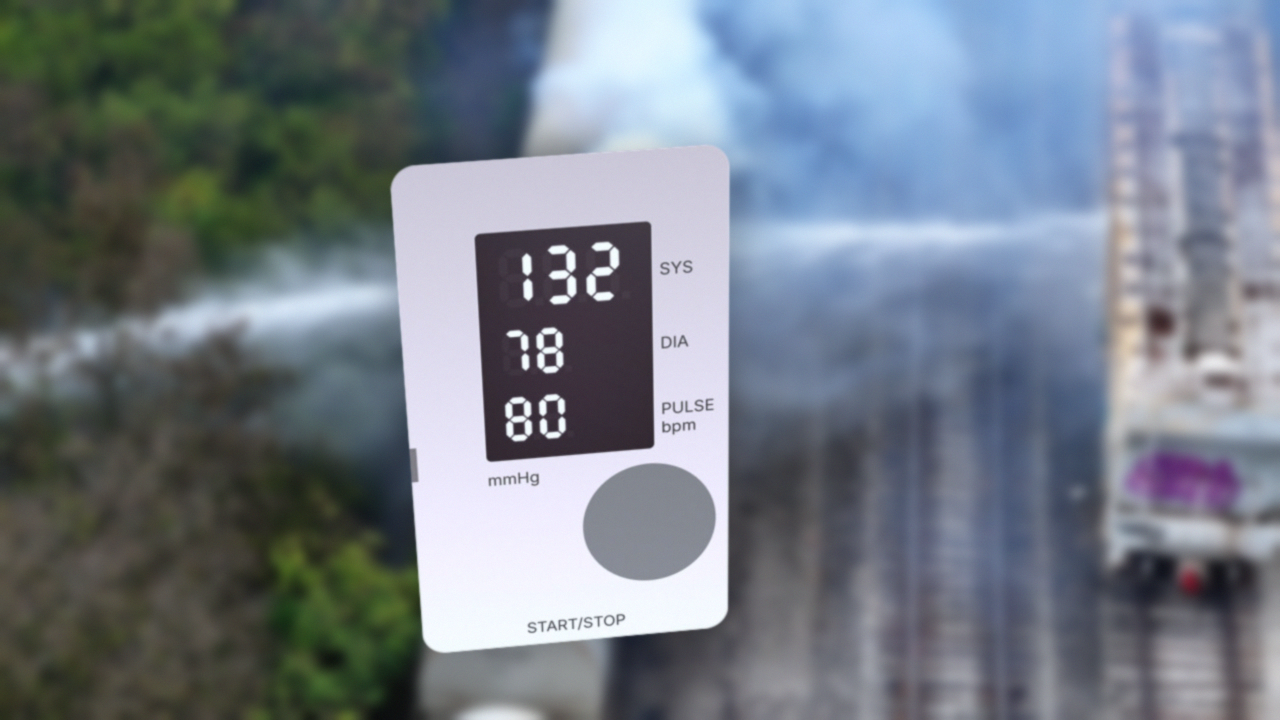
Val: 80; bpm
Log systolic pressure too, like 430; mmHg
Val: 132; mmHg
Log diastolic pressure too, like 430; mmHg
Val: 78; mmHg
